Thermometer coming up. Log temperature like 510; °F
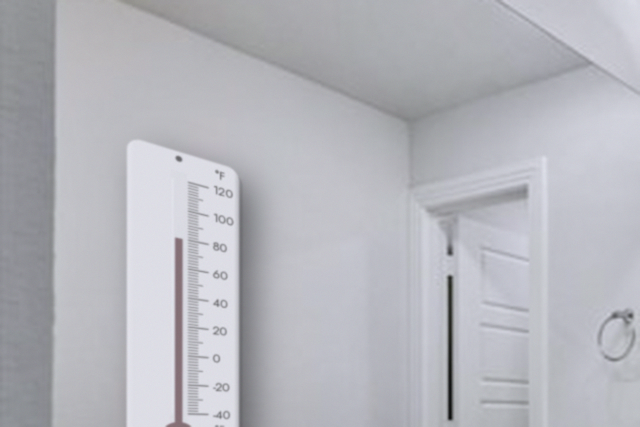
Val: 80; °F
